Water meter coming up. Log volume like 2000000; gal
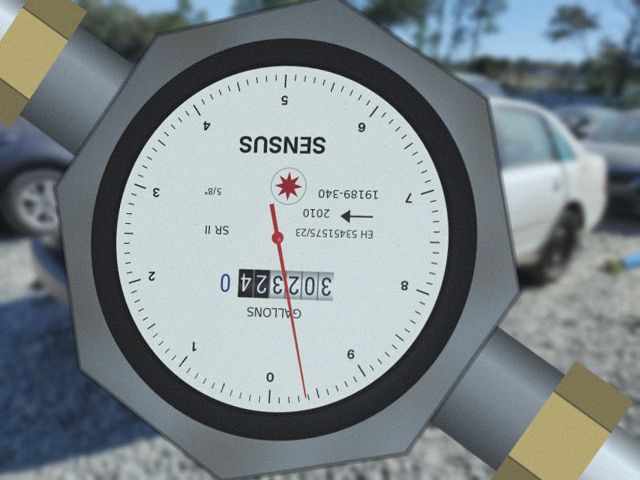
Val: 3023239.6; gal
